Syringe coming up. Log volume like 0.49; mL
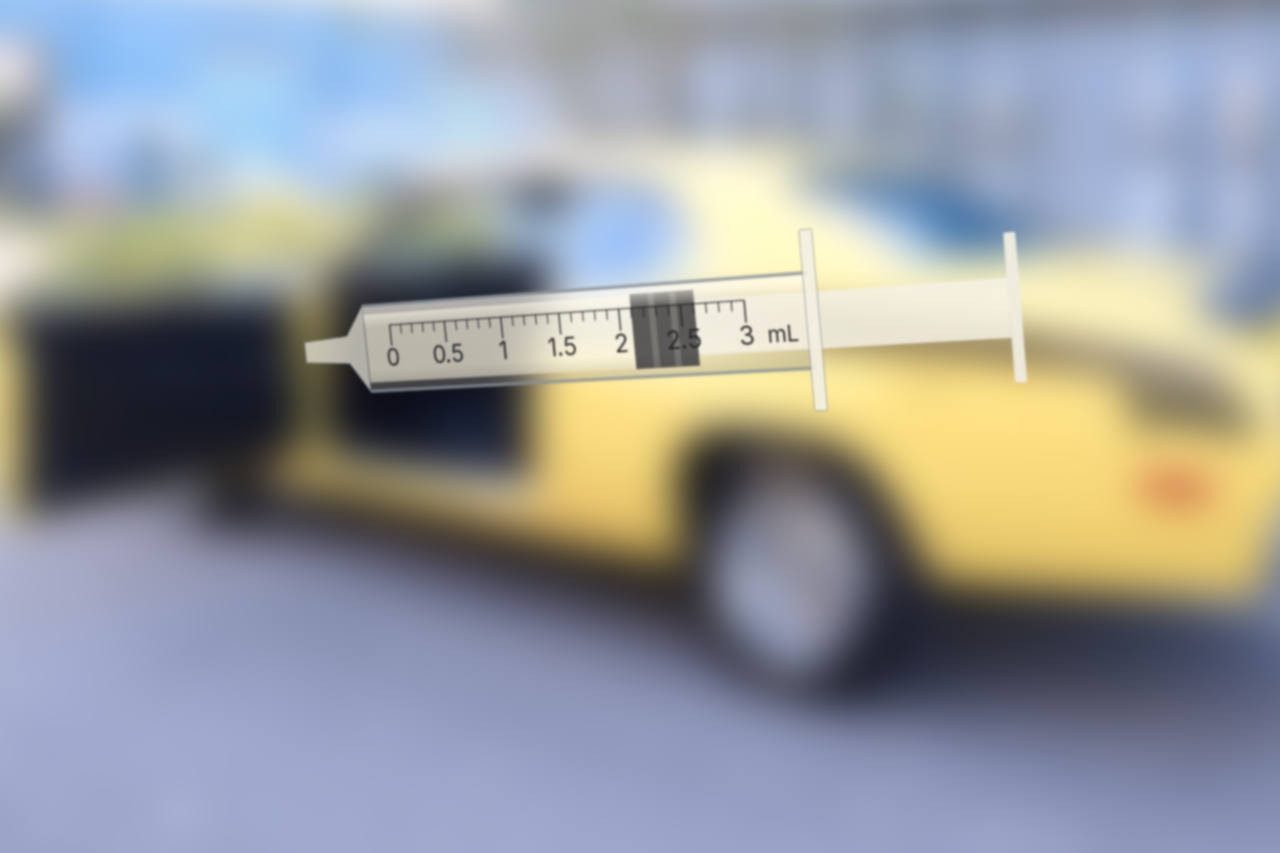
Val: 2.1; mL
